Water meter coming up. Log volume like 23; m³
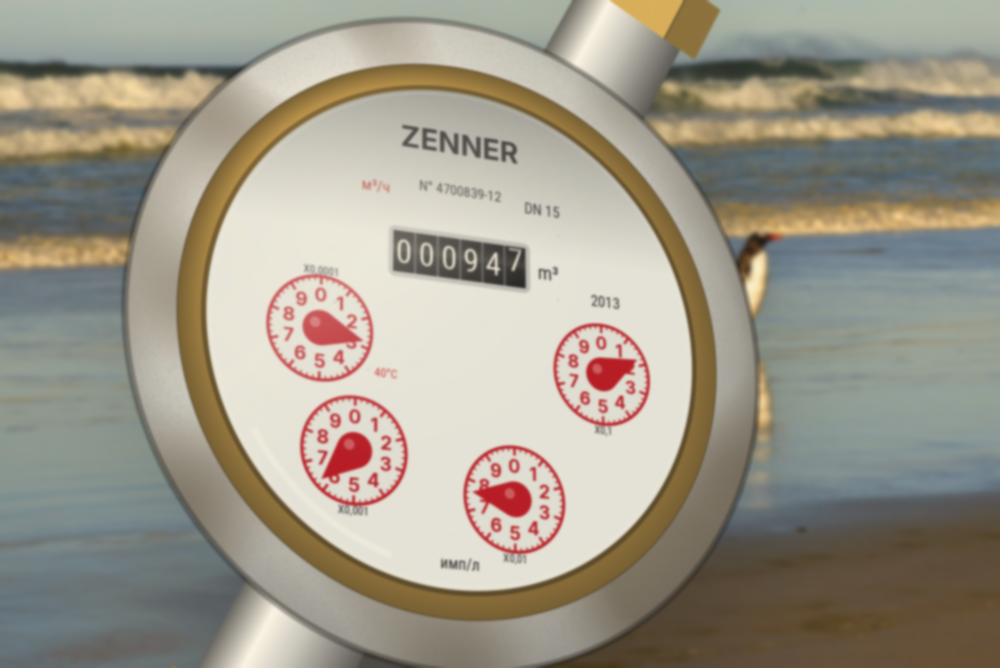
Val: 947.1762; m³
